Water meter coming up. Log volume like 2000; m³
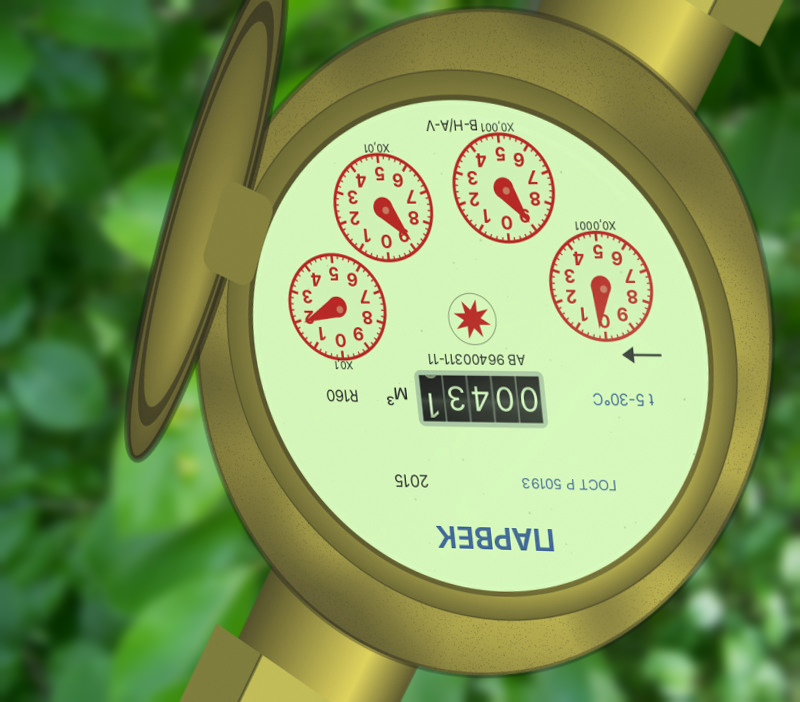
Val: 431.1890; m³
